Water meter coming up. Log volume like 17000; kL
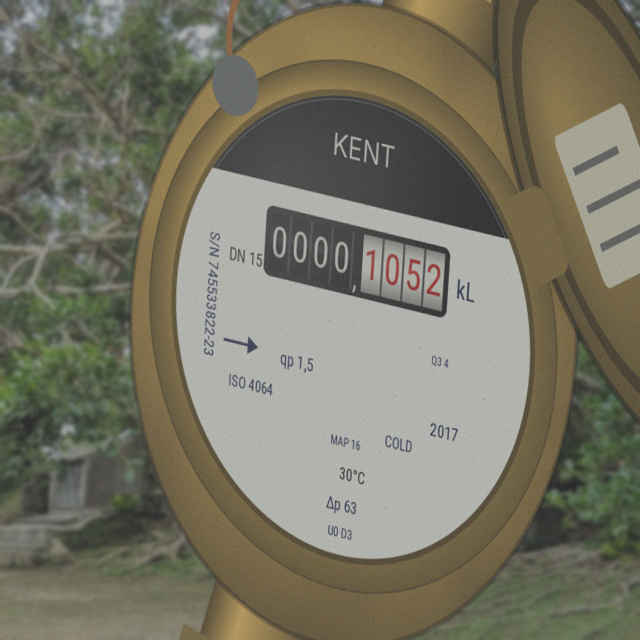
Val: 0.1052; kL
